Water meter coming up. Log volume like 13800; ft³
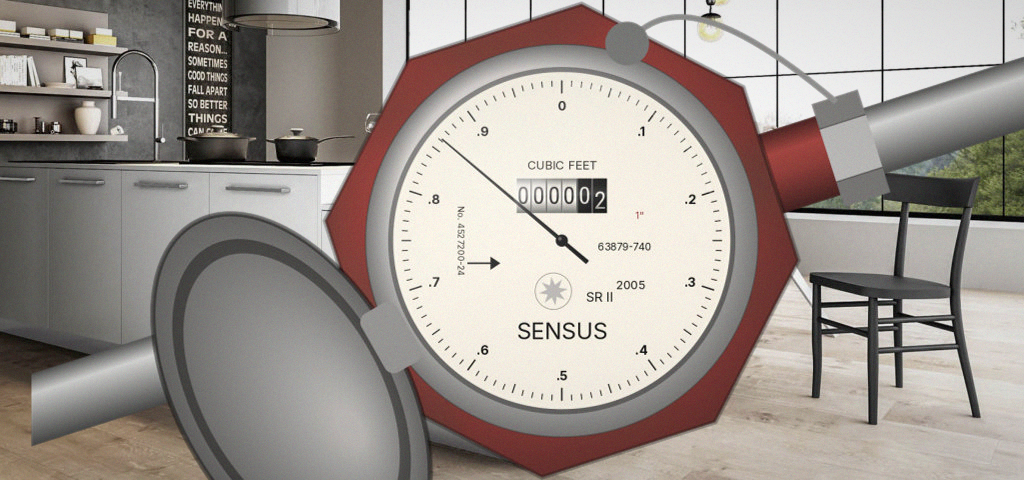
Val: 1.86; ft³
